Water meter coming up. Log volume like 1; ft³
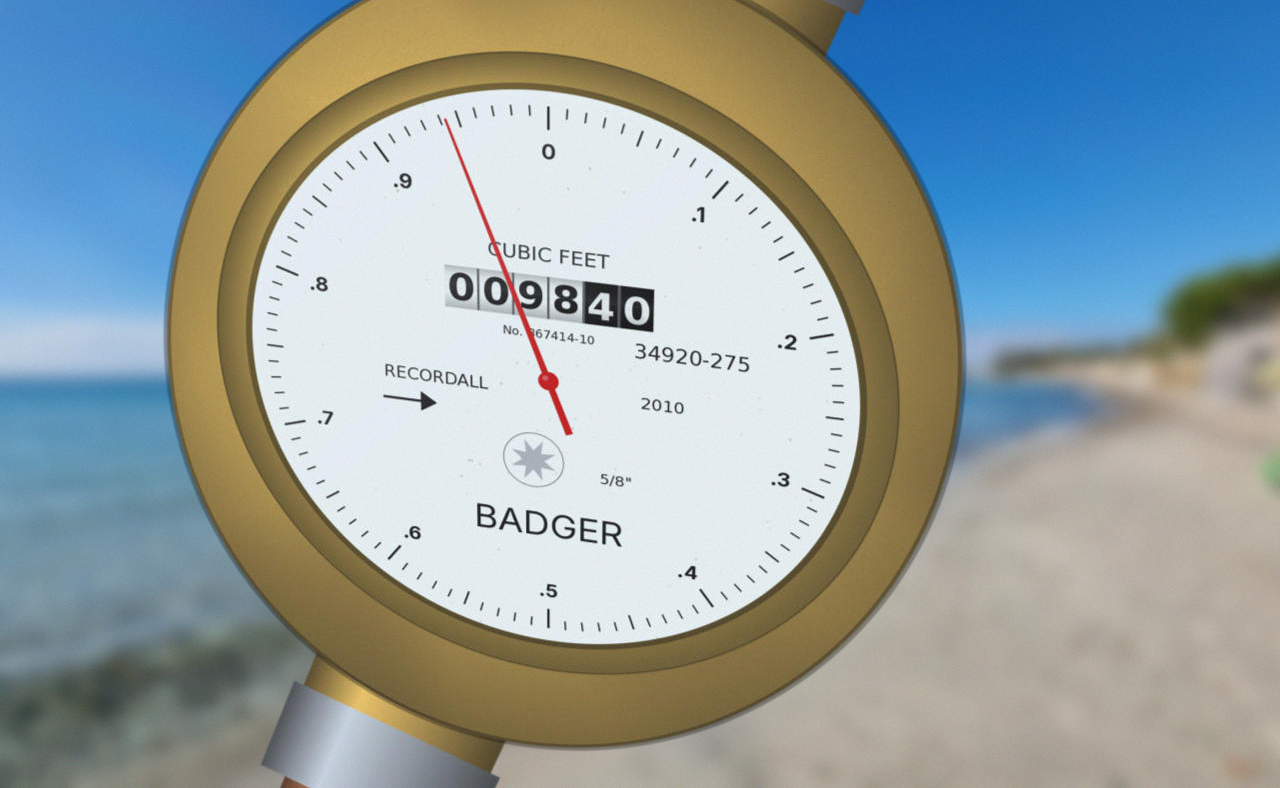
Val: 9839.94; ft³
